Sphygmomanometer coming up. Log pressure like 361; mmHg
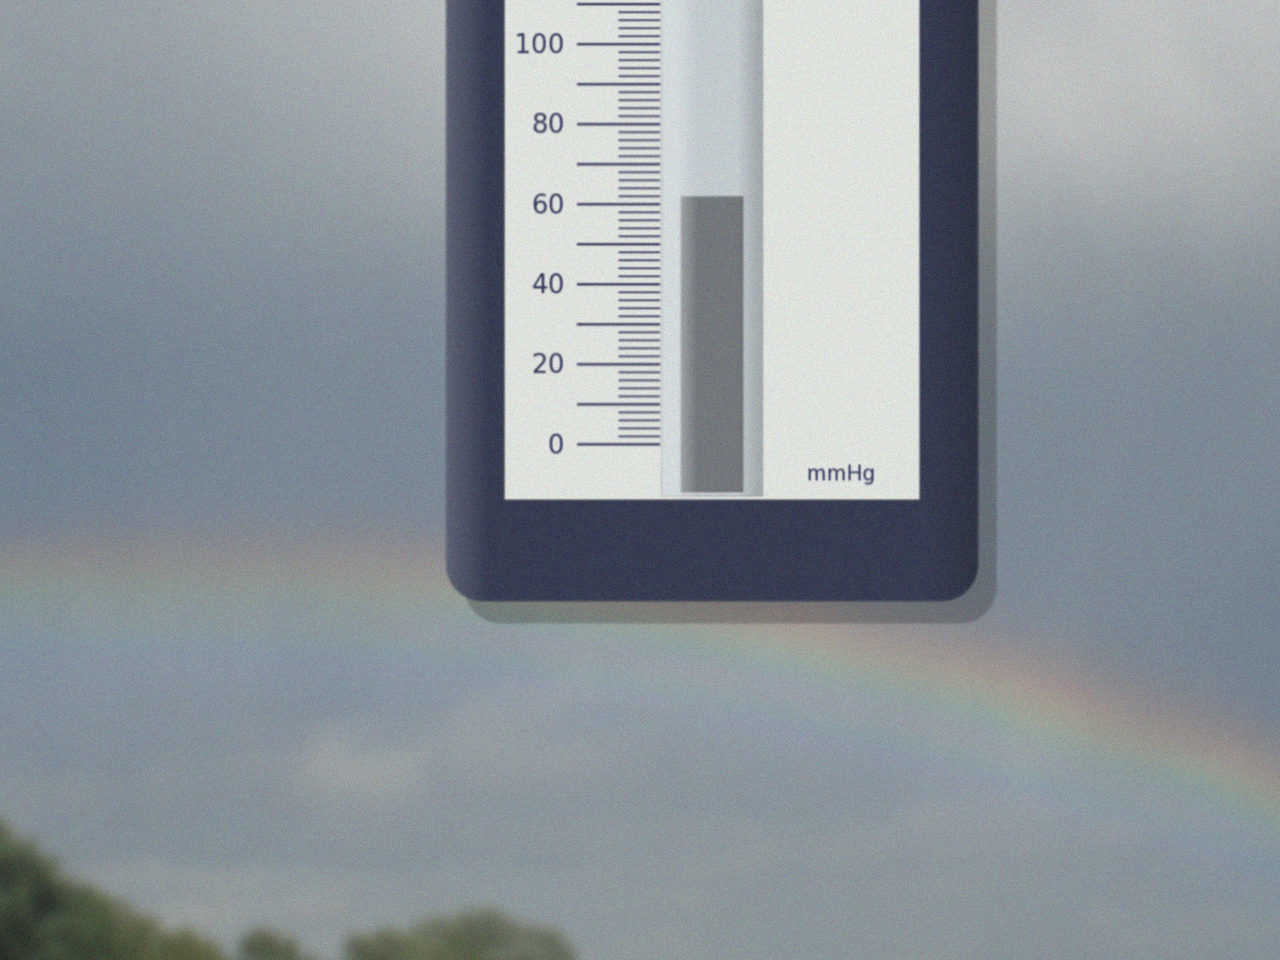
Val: 62; mmHg
